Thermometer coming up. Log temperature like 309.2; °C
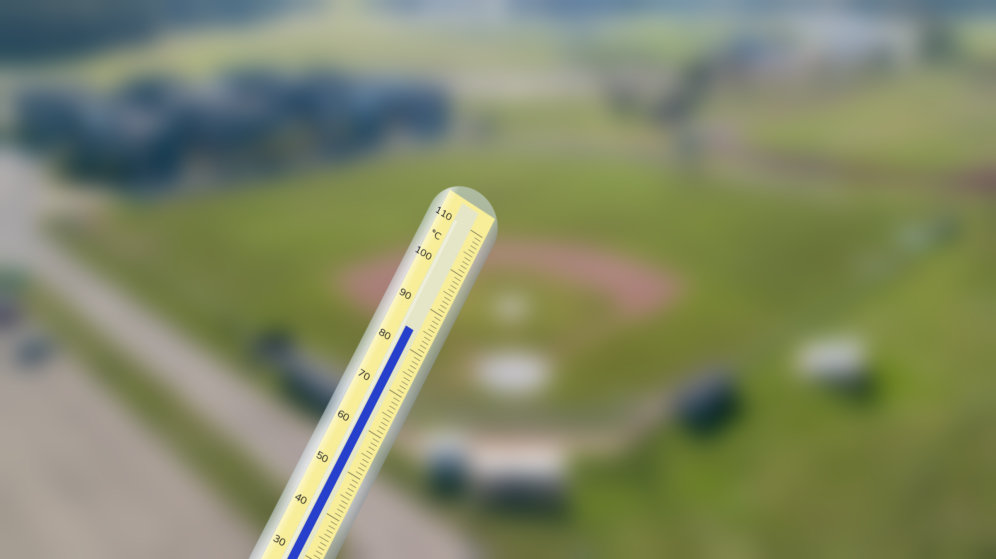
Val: 84; °C
